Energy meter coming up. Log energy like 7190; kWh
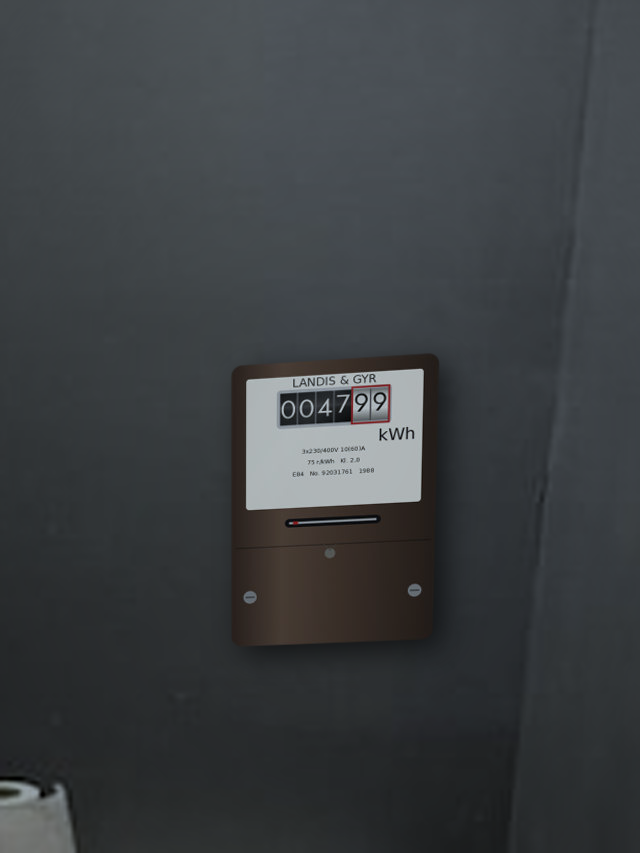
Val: 47.99; kWh
